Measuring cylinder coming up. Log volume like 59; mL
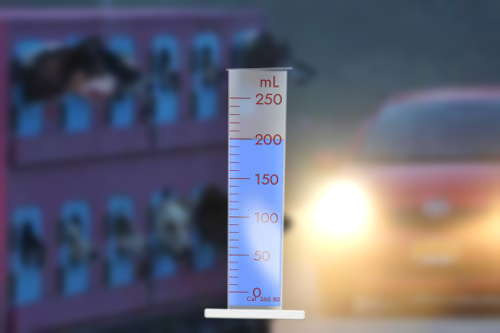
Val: 200; mL
